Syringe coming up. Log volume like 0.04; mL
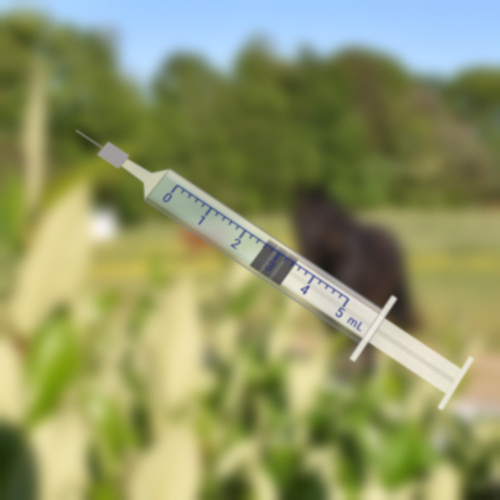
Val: 2.6; mL
